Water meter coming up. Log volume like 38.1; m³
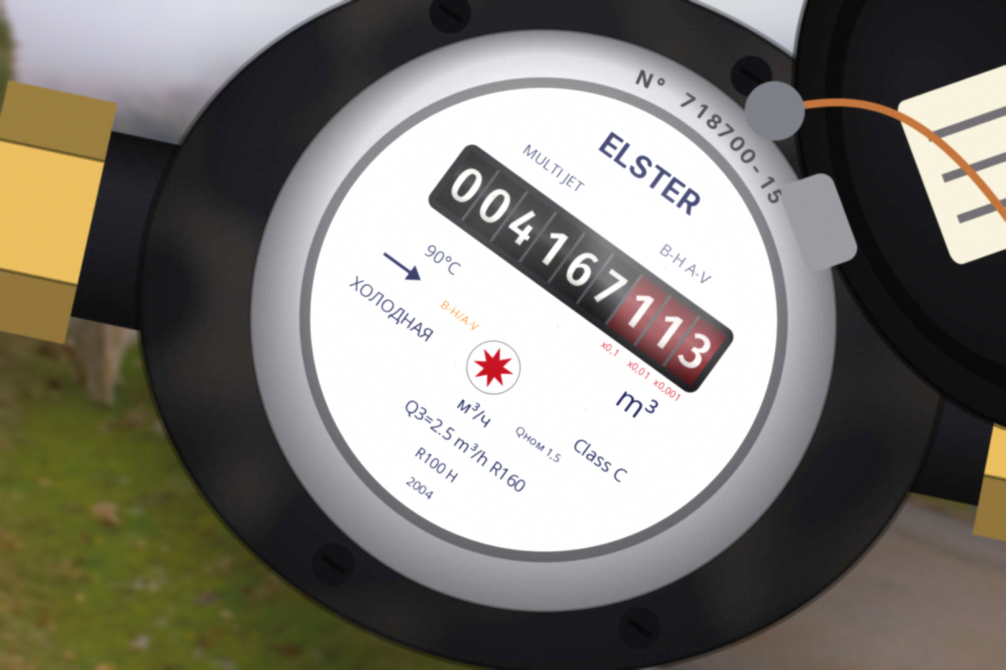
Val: 4167.113; m³
